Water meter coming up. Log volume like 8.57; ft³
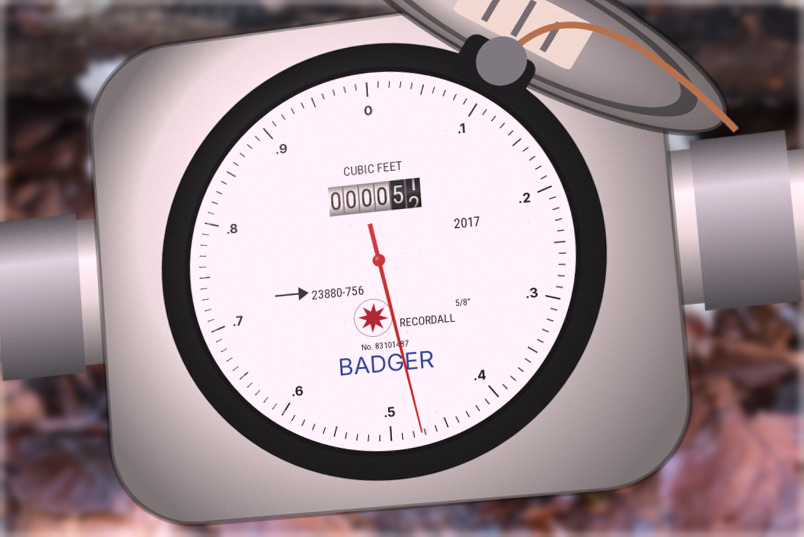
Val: 51.47; ft³
